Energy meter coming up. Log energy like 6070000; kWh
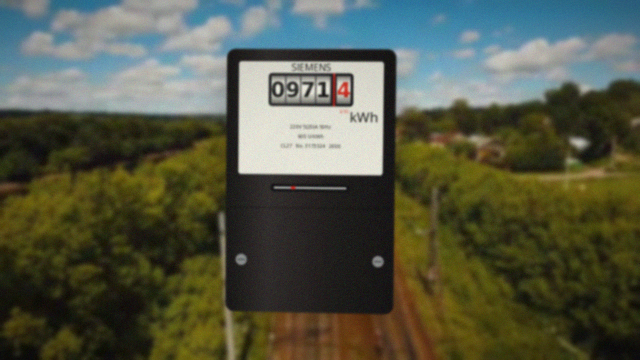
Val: 971.4; kWh
